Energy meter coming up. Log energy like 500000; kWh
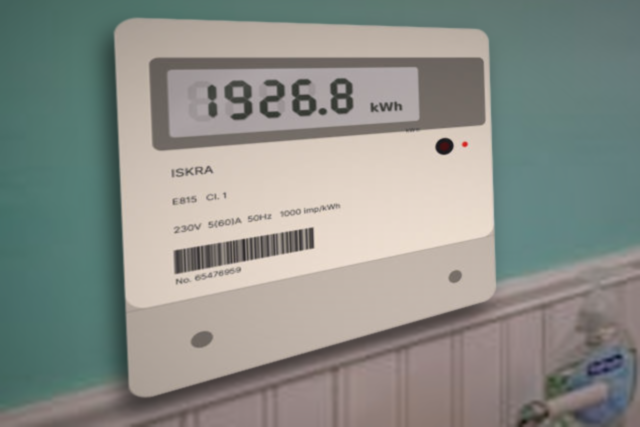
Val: 1926.8; kWh
